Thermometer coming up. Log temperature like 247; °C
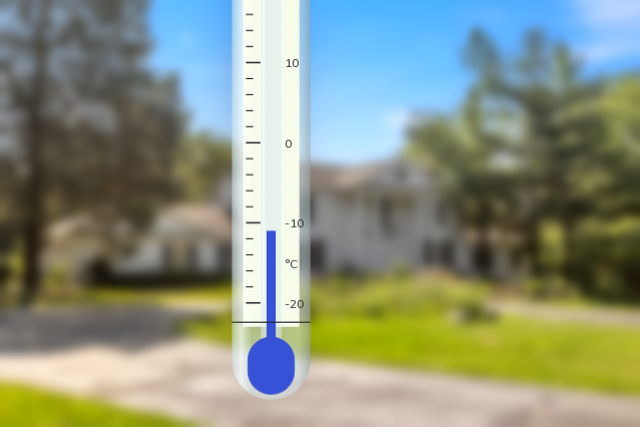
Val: -11; °C
